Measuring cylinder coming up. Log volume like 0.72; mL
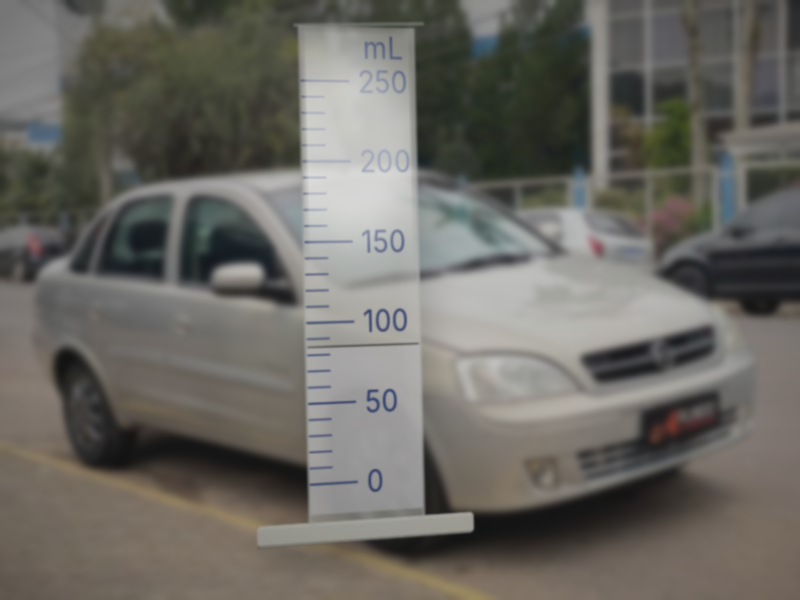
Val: 85; mL
